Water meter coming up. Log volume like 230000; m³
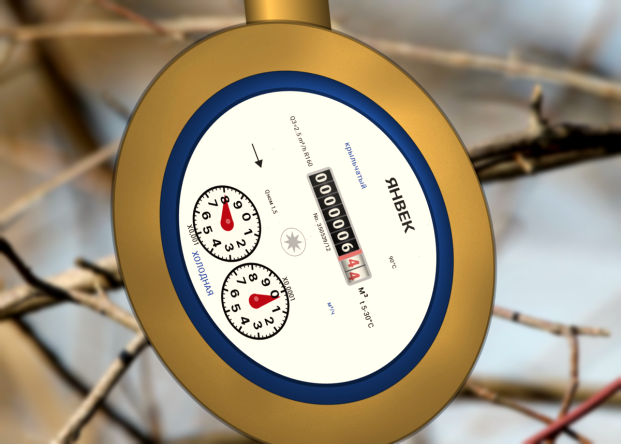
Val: 6.4380; m³
